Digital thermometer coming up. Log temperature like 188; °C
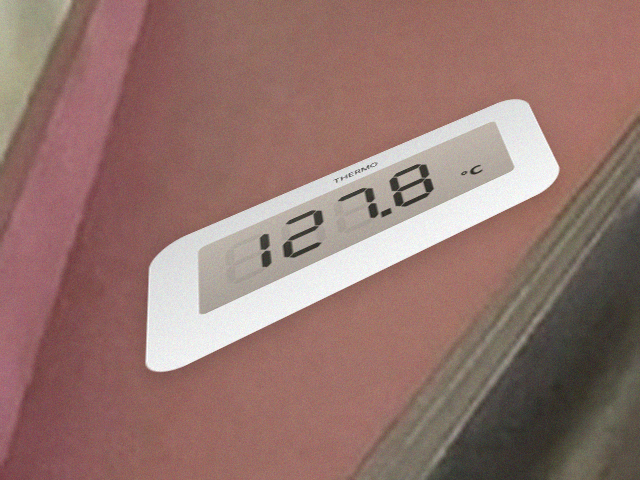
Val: 127.8; °C
